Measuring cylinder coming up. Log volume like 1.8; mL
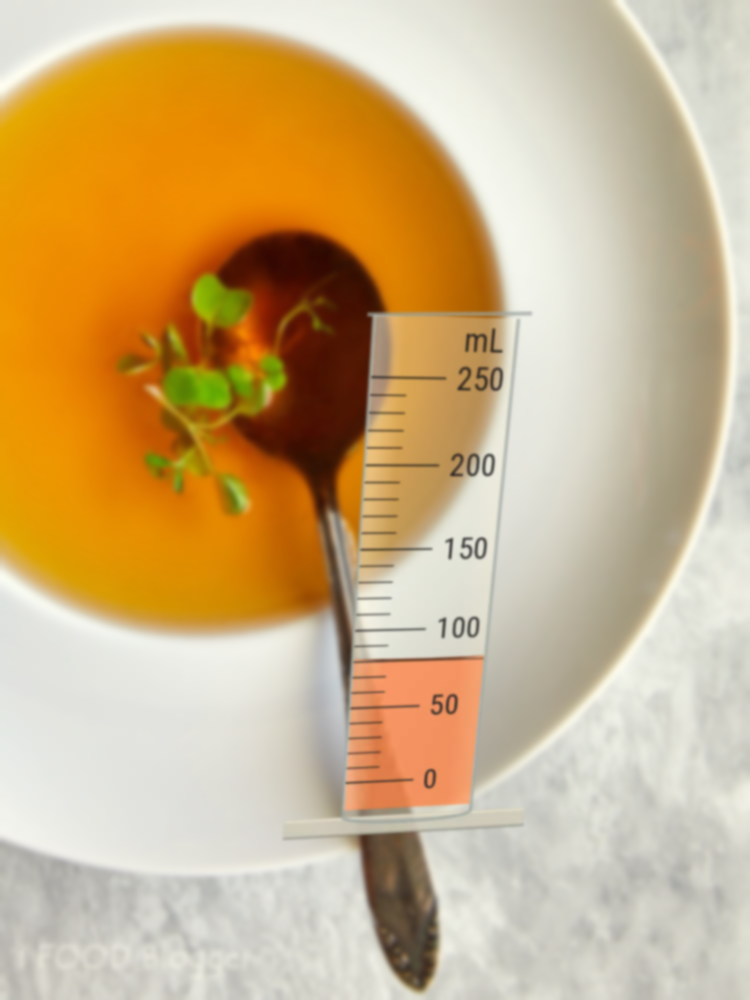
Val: 80; mL
